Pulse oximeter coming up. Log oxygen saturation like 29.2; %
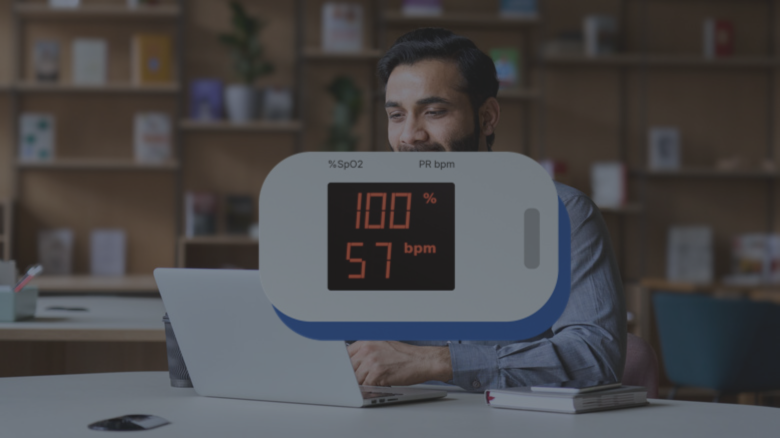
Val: 100; %
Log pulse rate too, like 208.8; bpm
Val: 57; bpm
